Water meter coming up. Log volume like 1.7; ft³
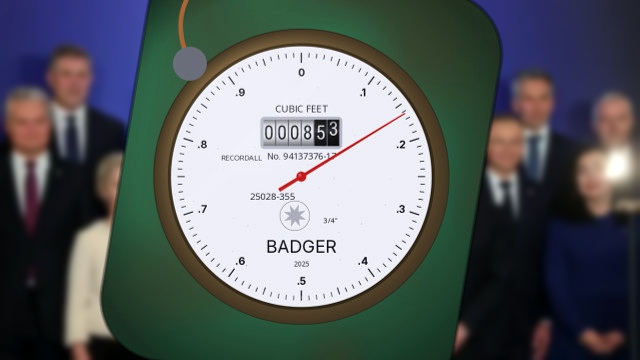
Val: 853.16; ft³
